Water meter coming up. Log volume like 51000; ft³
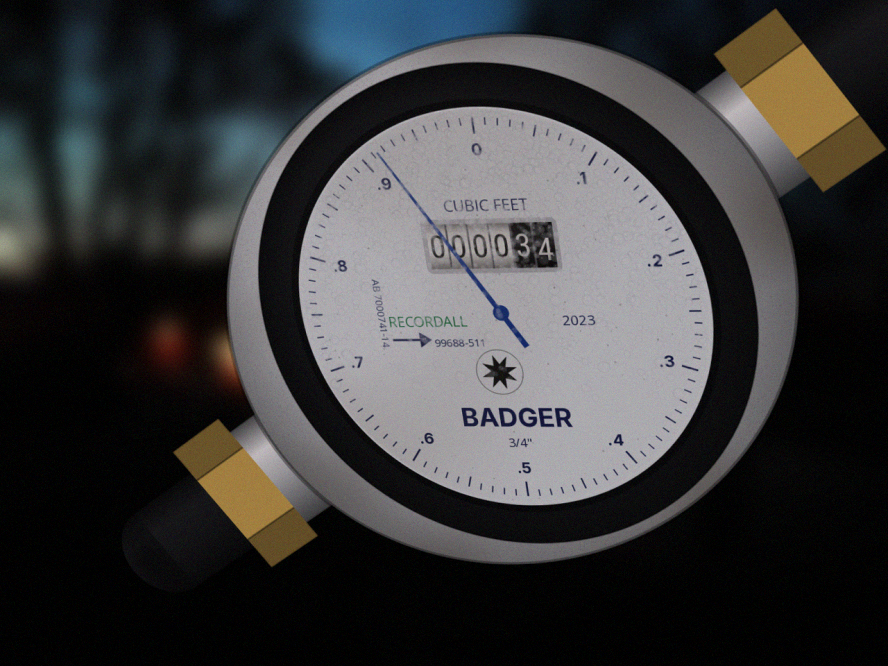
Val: 33.91; ft³
